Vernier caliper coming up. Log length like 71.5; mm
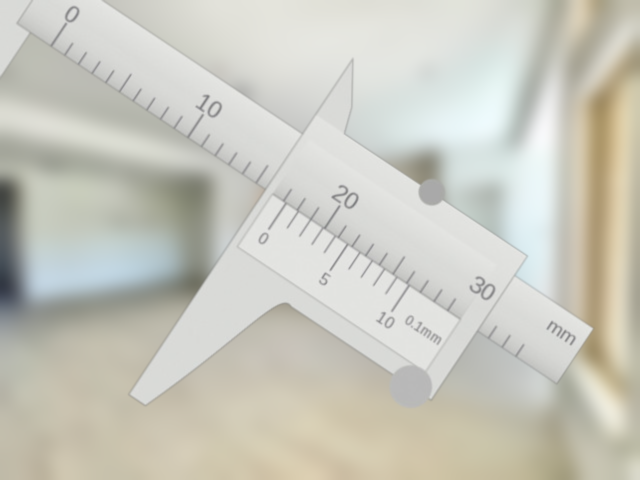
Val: 17.2; mm
